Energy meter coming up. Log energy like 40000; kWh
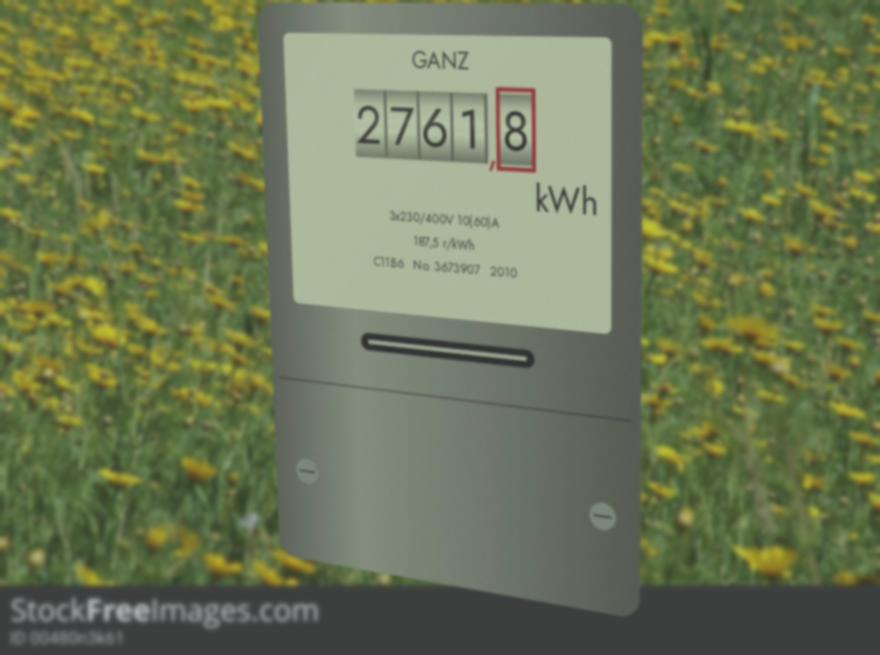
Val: 2761.8; kWh
